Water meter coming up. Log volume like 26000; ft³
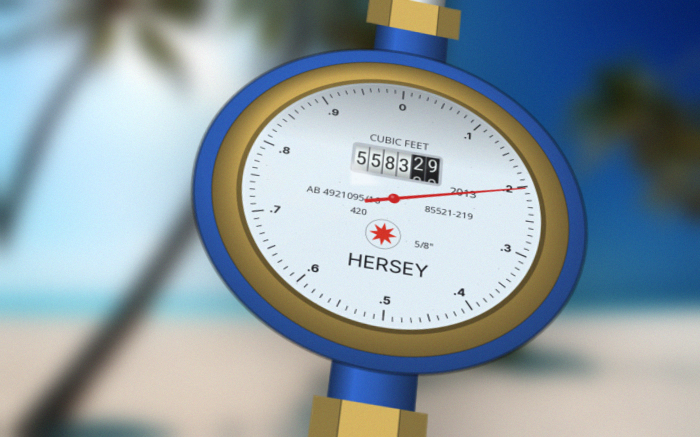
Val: 558329.20; ft³
